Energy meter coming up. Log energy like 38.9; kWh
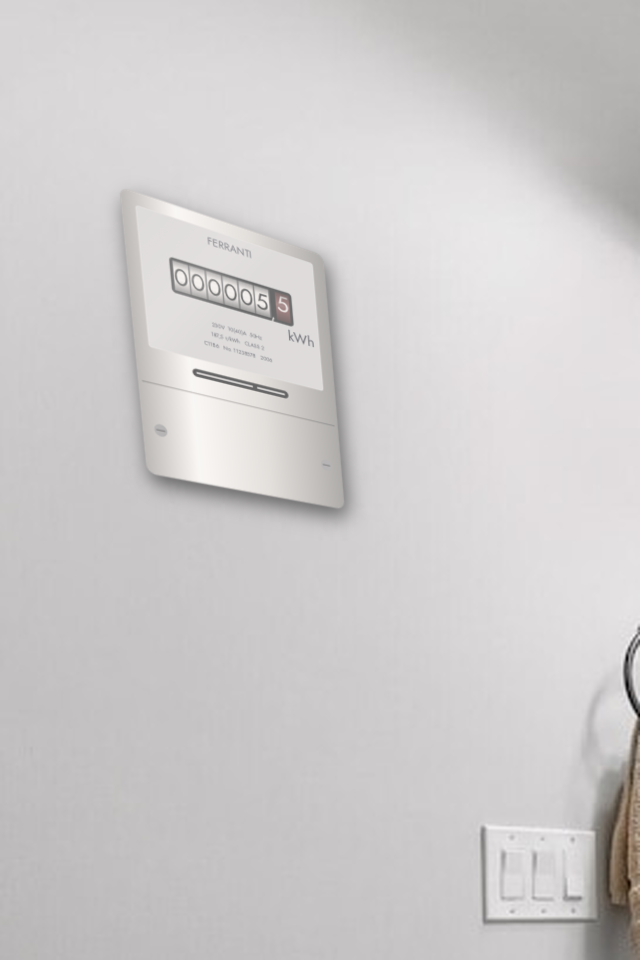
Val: 5.5; kWh
